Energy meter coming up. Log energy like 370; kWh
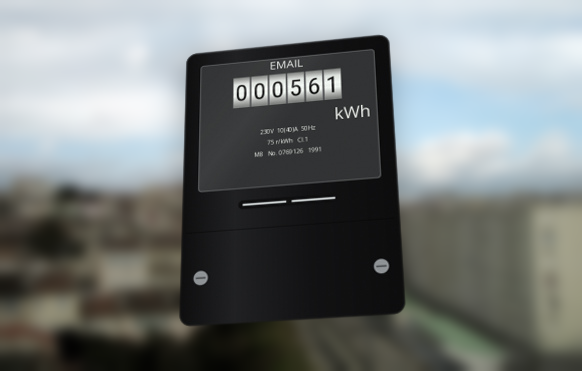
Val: 561; kWh
